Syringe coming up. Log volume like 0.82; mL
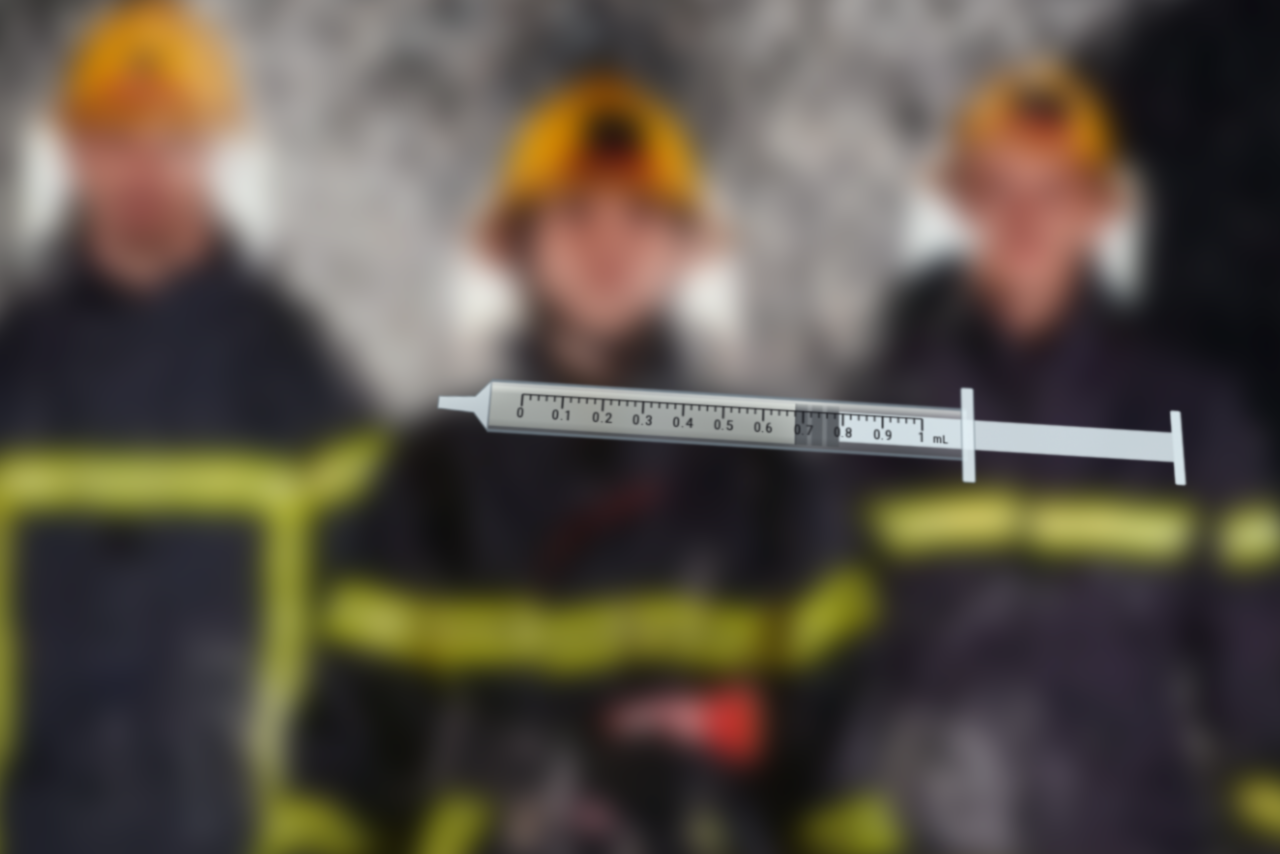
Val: 0.68; mL
